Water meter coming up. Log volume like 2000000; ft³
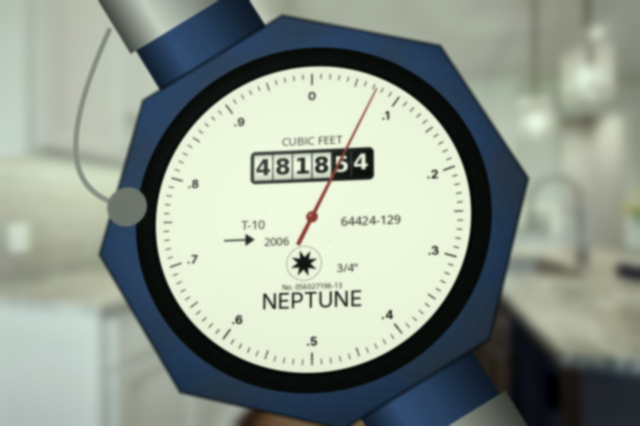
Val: 481854.07; ft³
